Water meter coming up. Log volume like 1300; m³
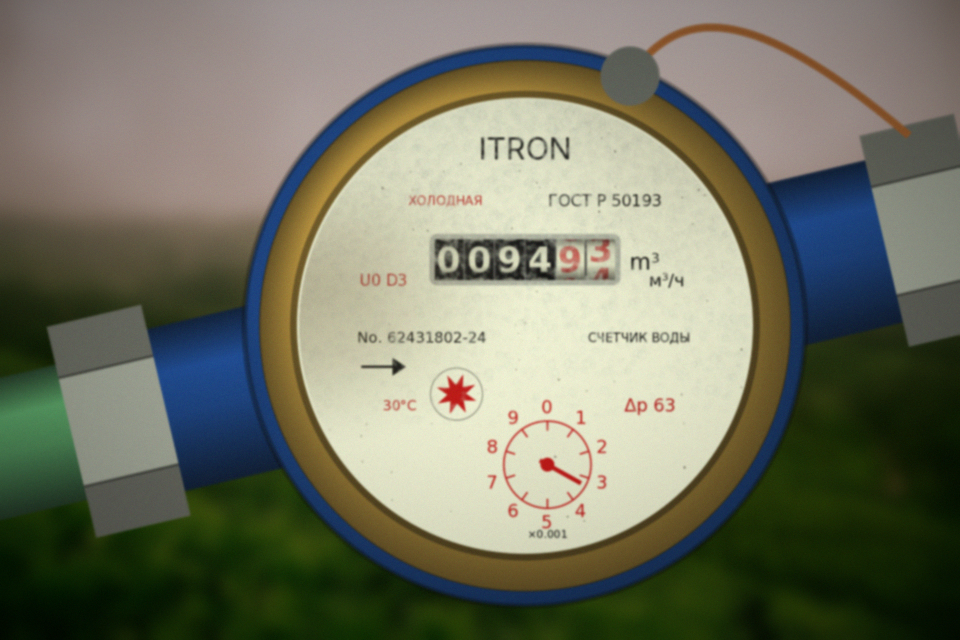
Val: 94.933; m³
